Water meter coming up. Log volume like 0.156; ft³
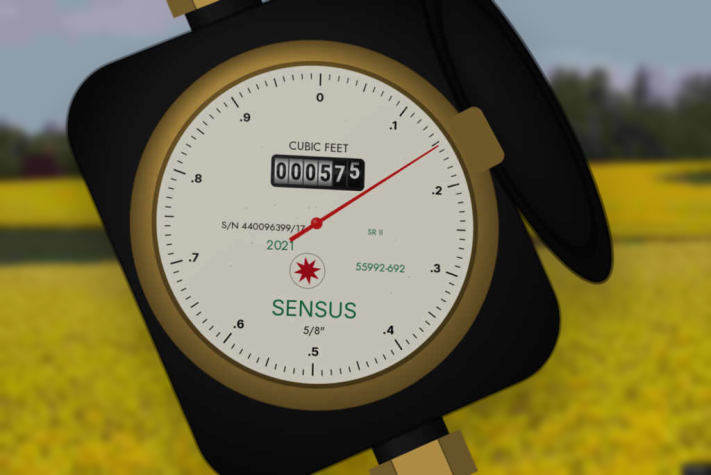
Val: 575.15; ft³
